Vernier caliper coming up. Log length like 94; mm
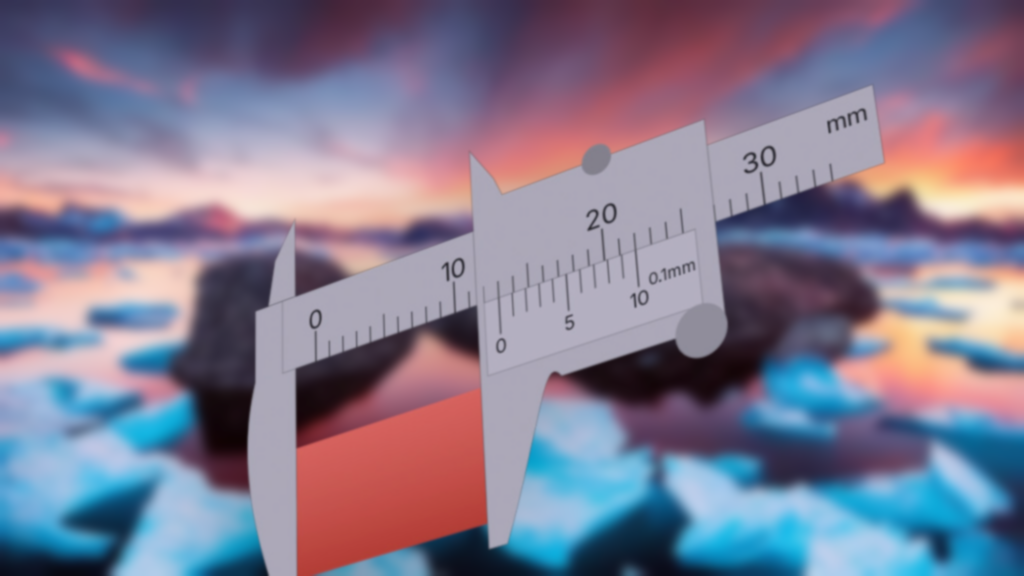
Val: 13.0; mm
